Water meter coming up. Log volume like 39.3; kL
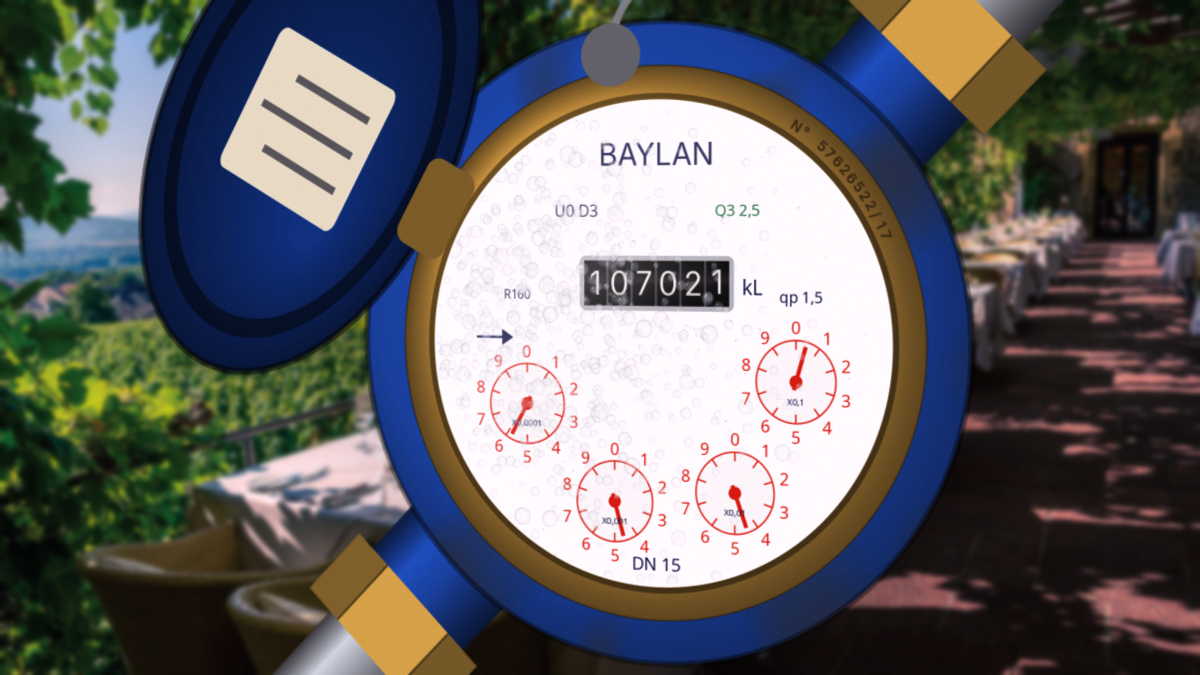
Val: 107021.0445; kL
